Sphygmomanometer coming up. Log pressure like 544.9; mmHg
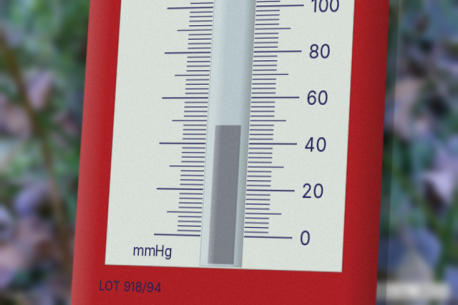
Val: 48; mmHg
